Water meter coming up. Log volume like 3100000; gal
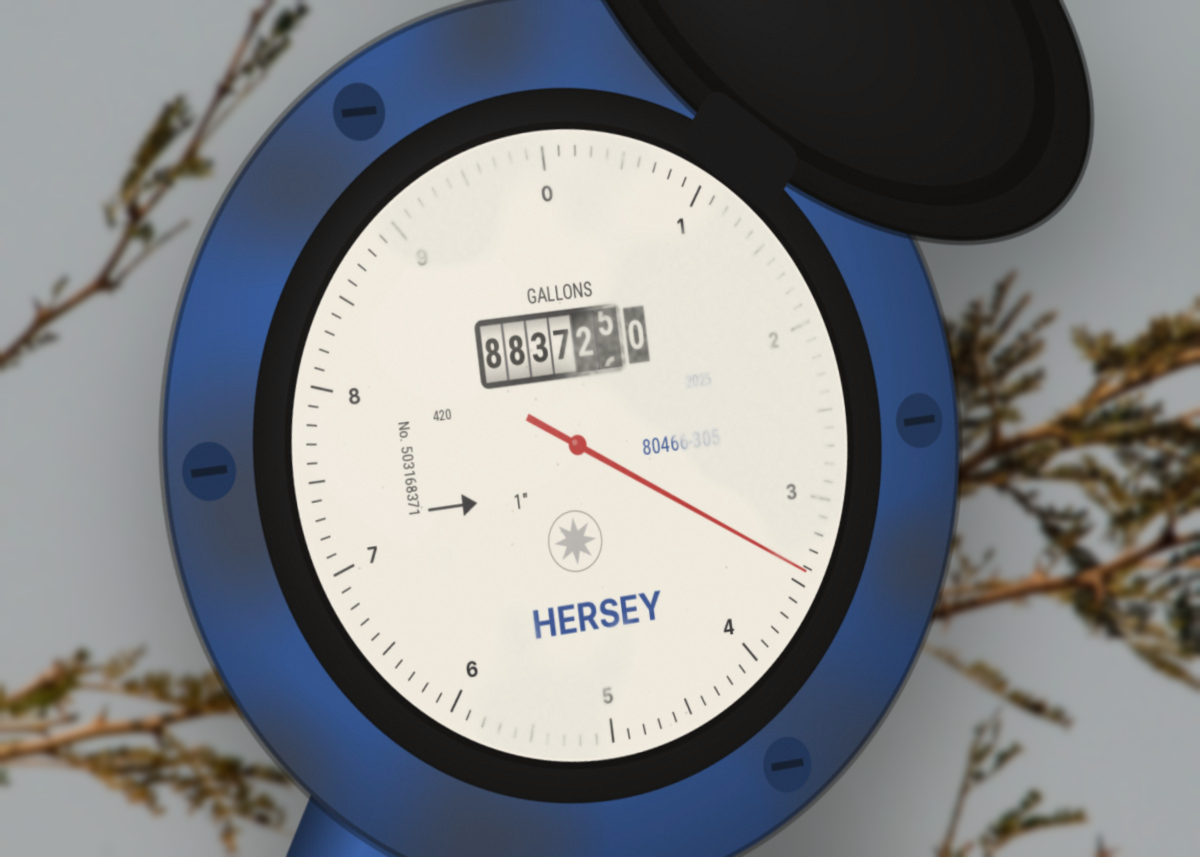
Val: 8837253.4; gal
